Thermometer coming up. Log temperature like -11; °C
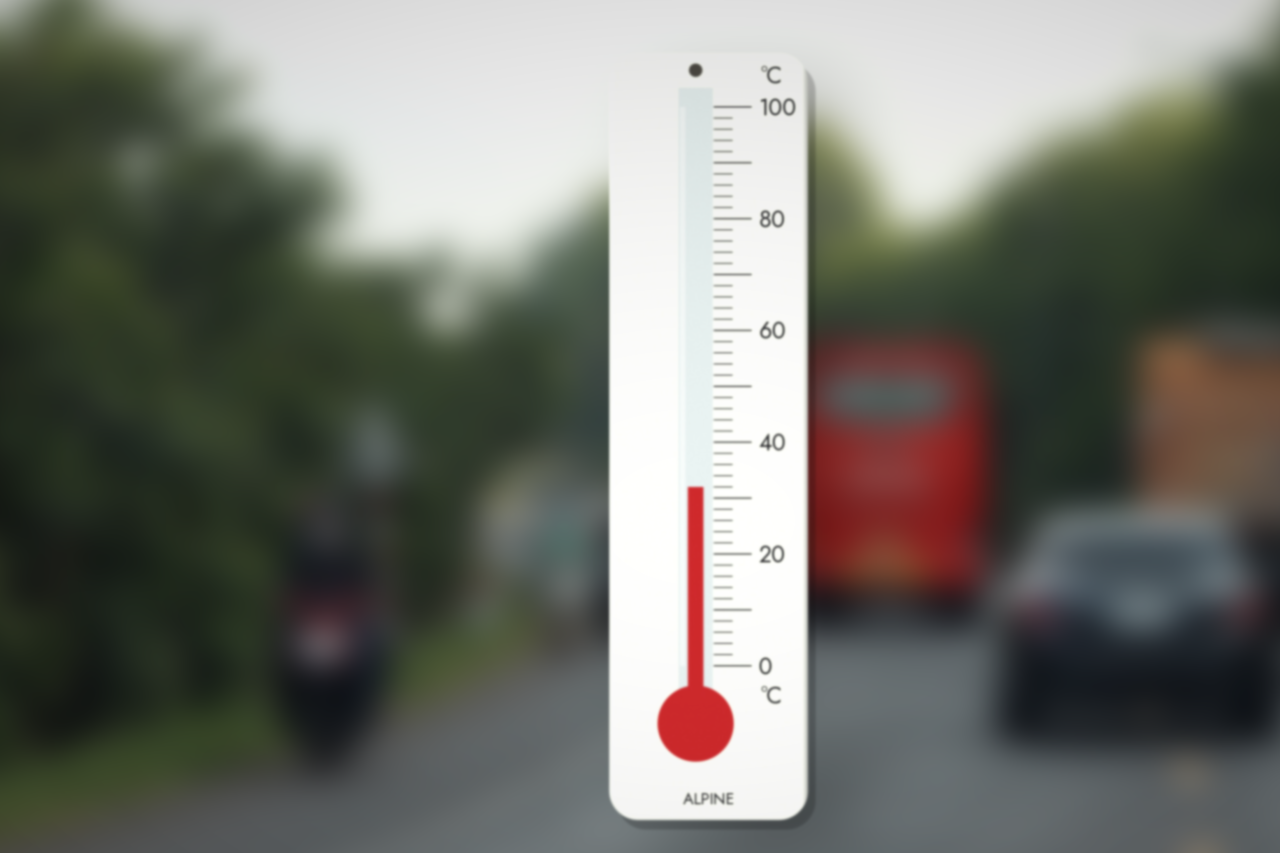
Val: 32; °C
